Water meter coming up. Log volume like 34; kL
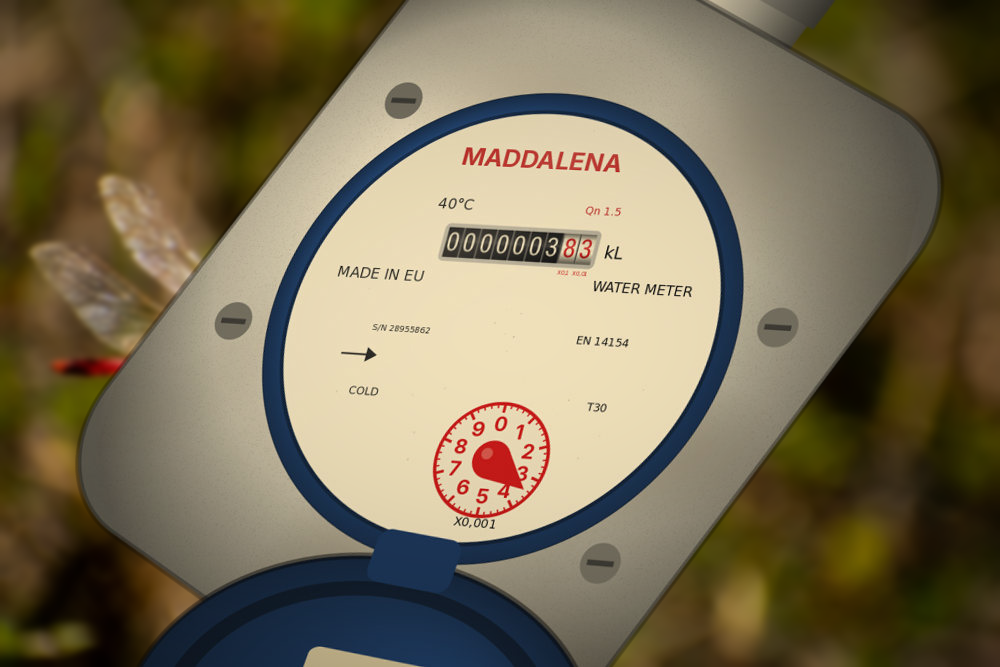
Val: 3.833; kL
